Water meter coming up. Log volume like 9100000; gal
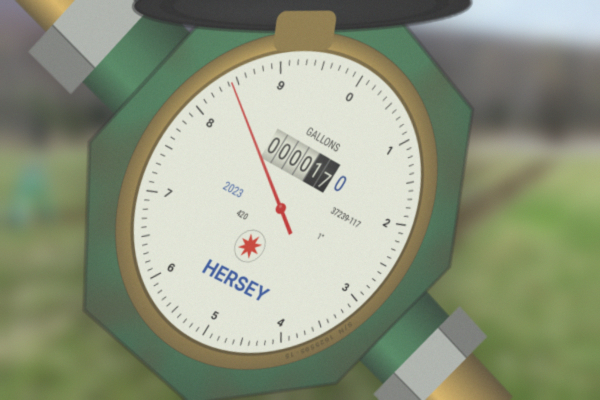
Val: 168.4; gal
